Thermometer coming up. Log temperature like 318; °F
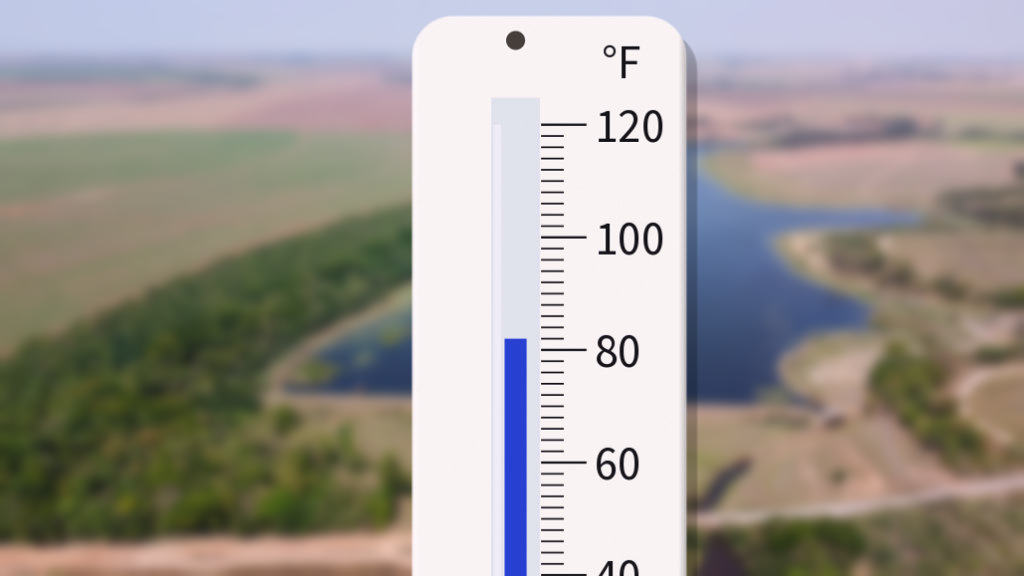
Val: 82; °F
